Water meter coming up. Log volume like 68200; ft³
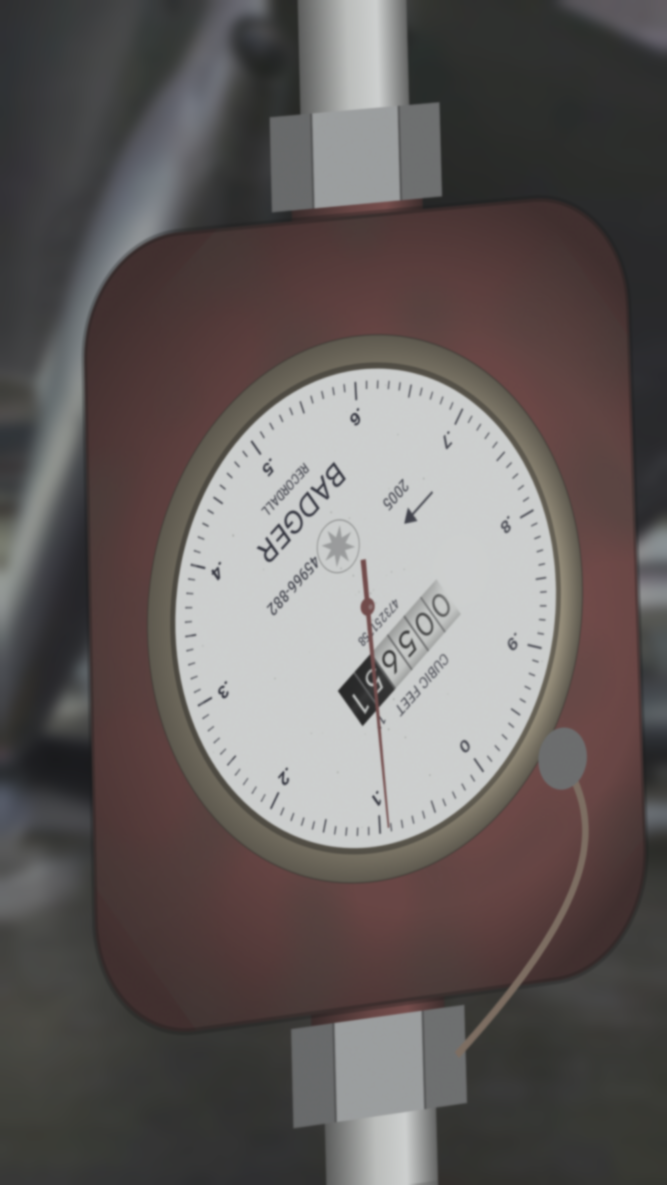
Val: 5651.09; ft³
